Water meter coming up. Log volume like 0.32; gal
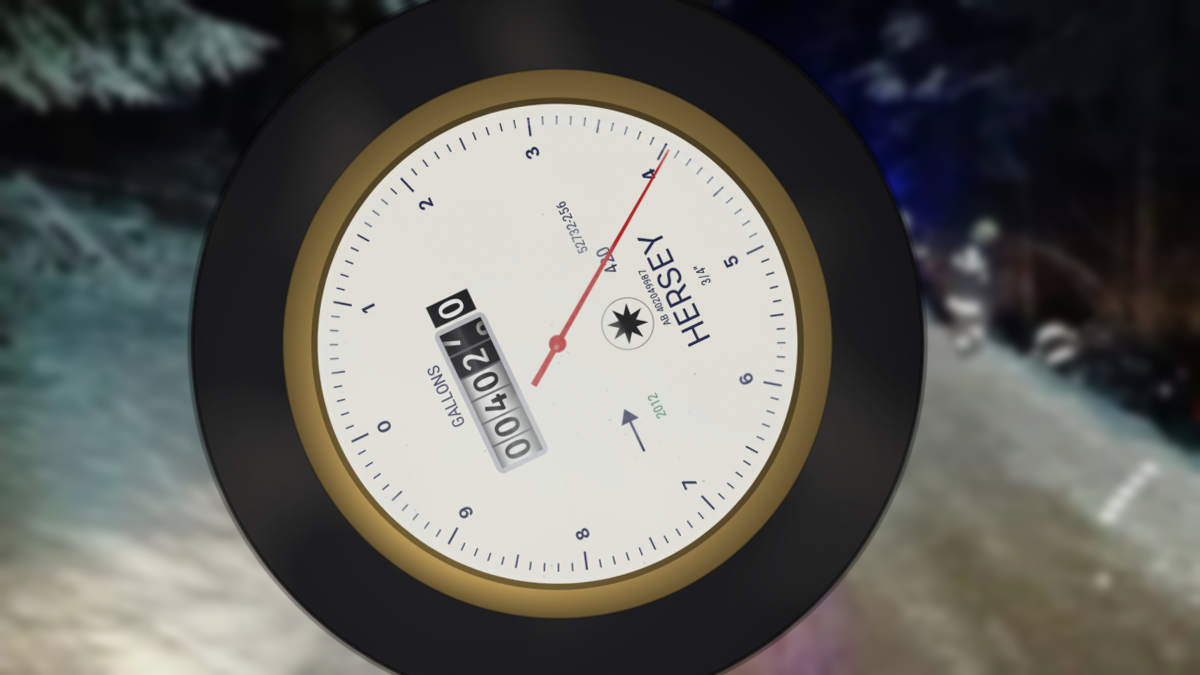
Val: 40274.0; gal
